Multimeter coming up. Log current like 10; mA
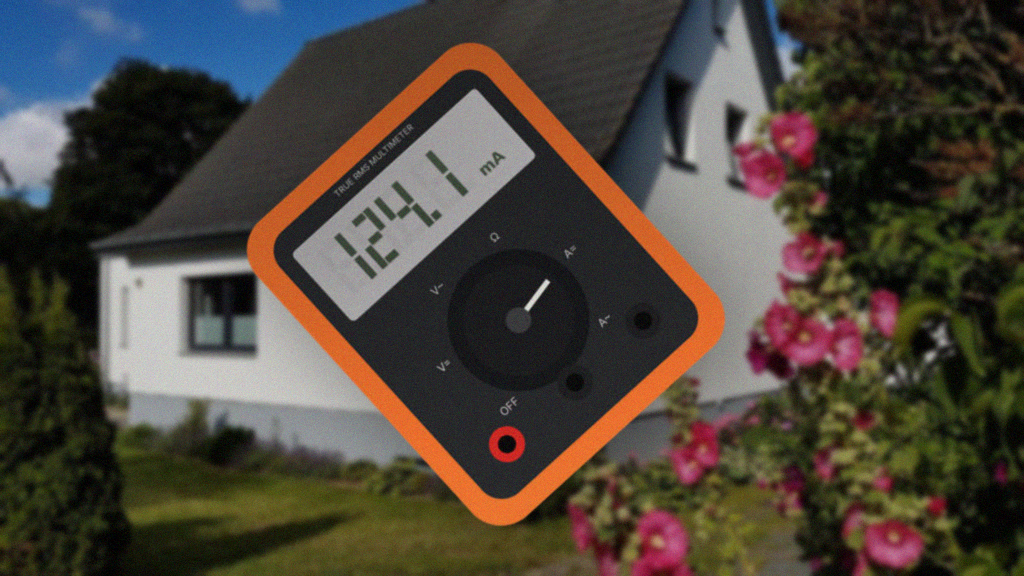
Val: 124.1; mA
